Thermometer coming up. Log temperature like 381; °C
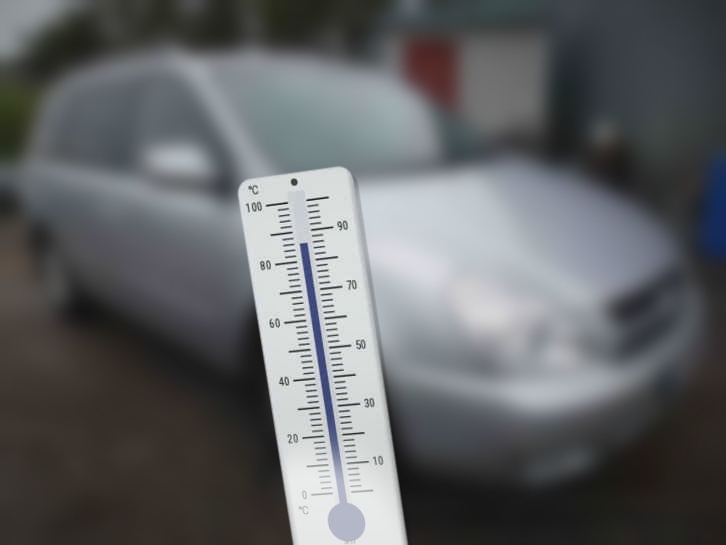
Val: 86; °C
